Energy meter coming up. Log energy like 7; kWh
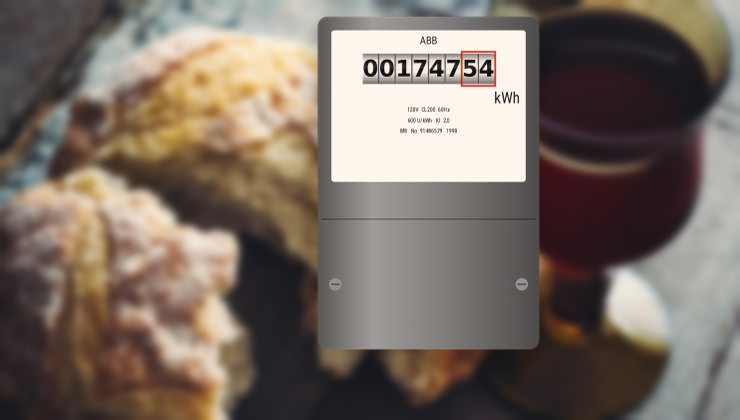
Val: 1747.54; kWh
